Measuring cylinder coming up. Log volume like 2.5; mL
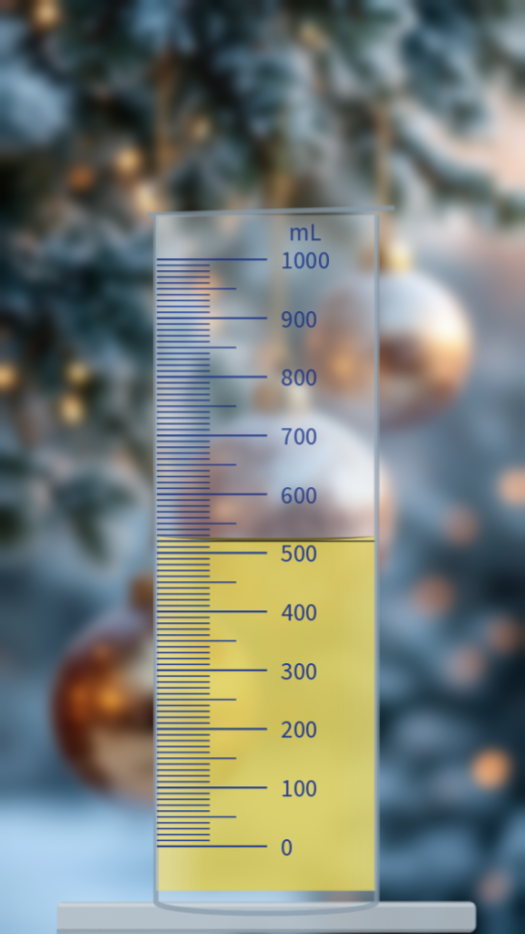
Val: 520; mL
